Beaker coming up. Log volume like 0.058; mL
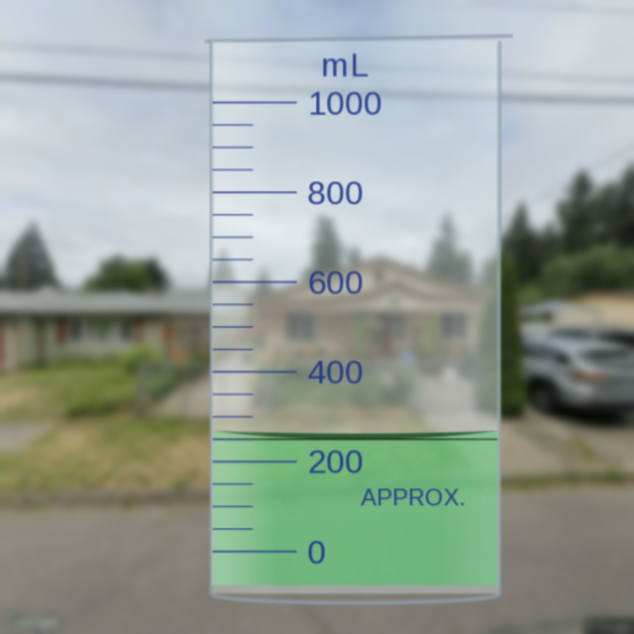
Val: 250; mL
